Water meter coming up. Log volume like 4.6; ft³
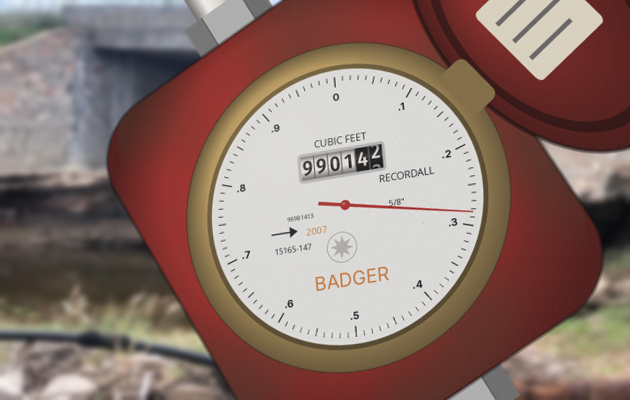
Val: 990142.28; ft³
